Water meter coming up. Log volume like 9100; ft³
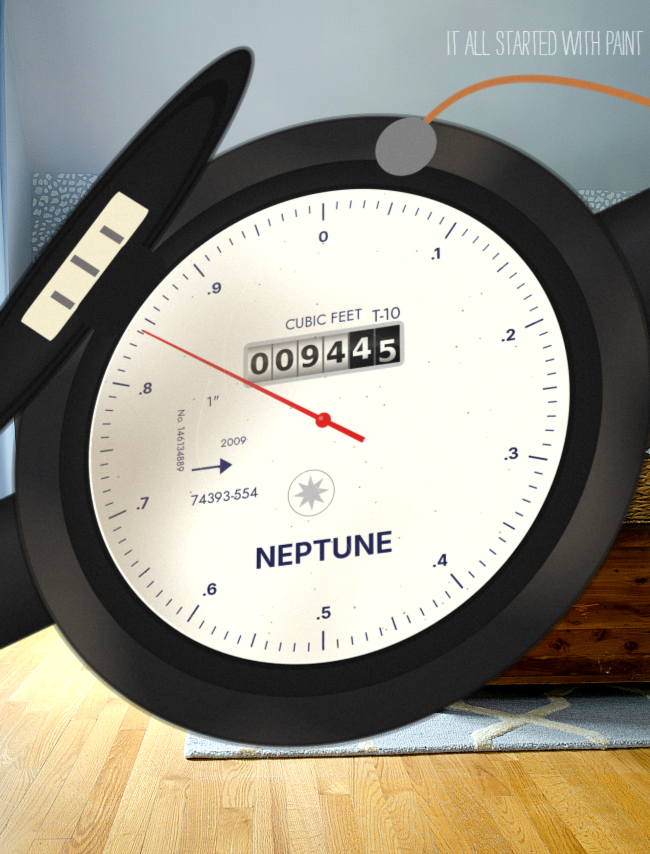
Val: 9444.84; ft³
